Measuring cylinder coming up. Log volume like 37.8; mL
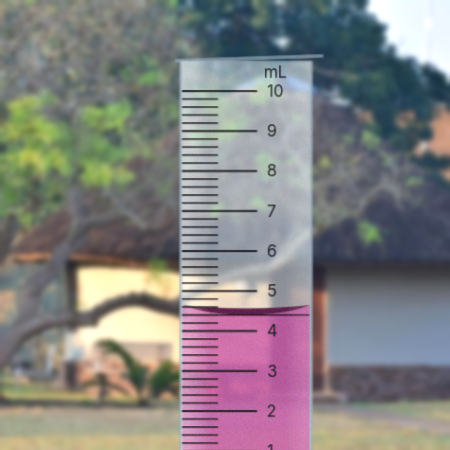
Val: 4.4; mL
